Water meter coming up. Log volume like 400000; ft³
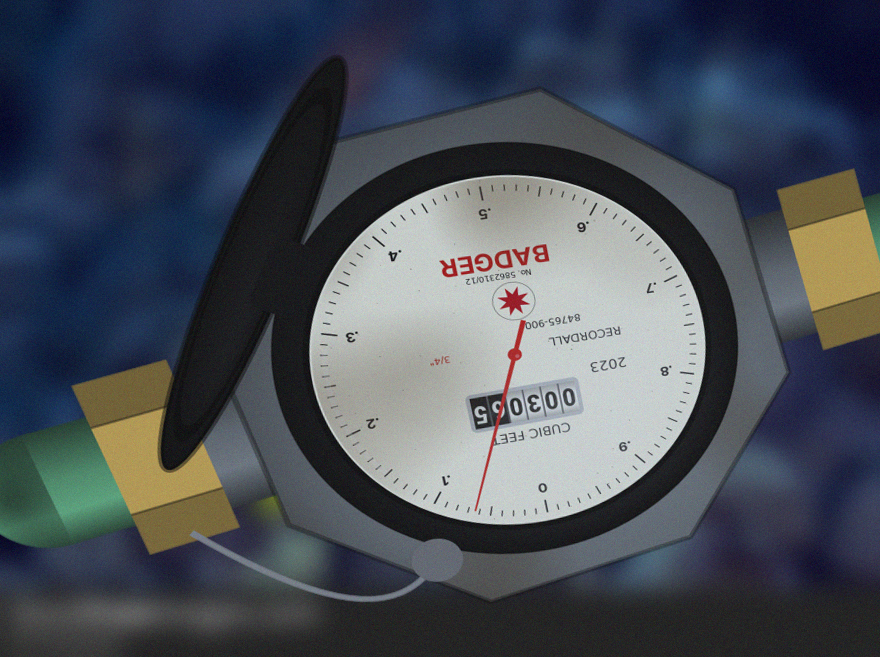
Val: 3065.06; ft³
